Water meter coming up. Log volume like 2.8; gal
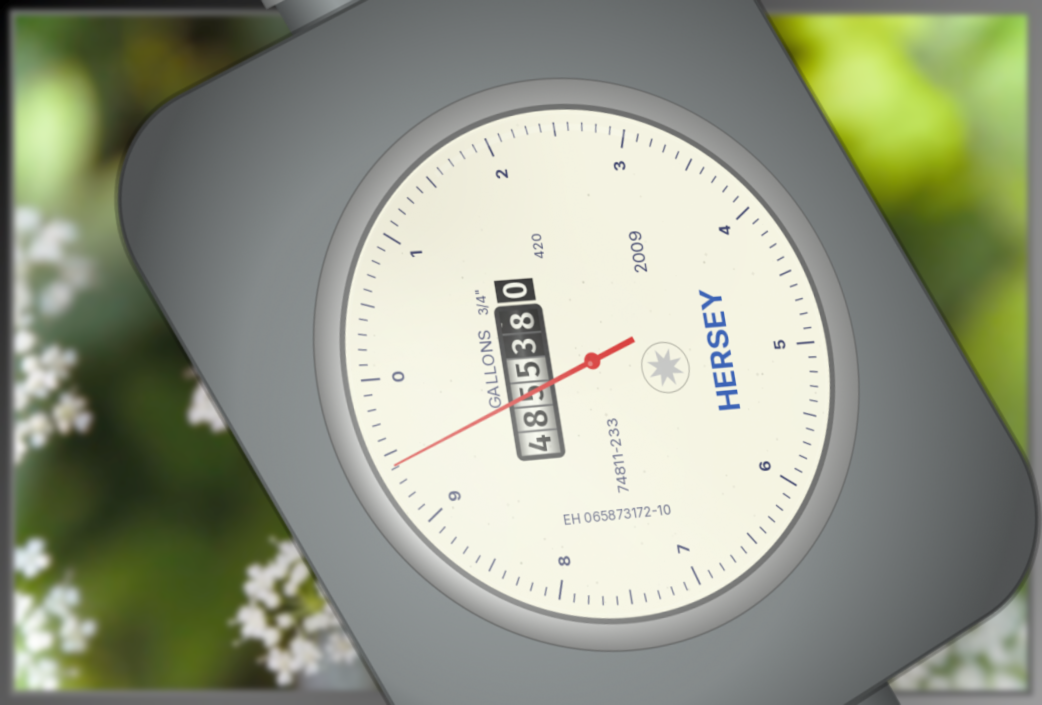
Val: 4855379.4; gal
